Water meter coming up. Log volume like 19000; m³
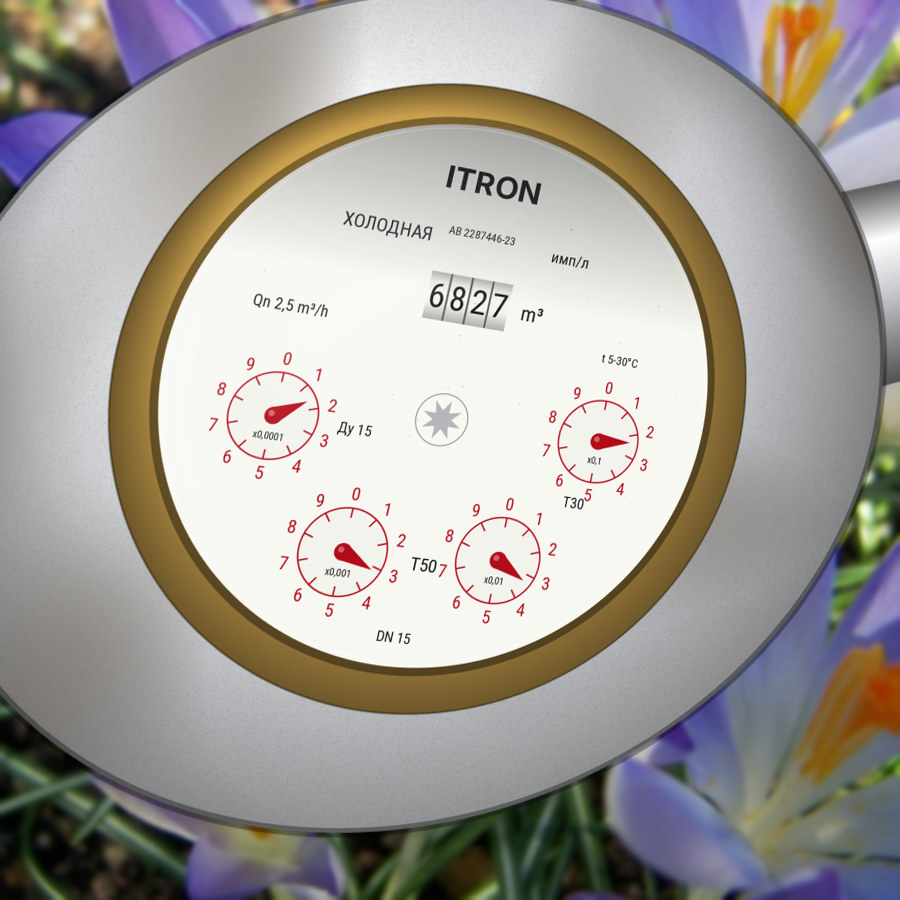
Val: 6827.2331; m³
